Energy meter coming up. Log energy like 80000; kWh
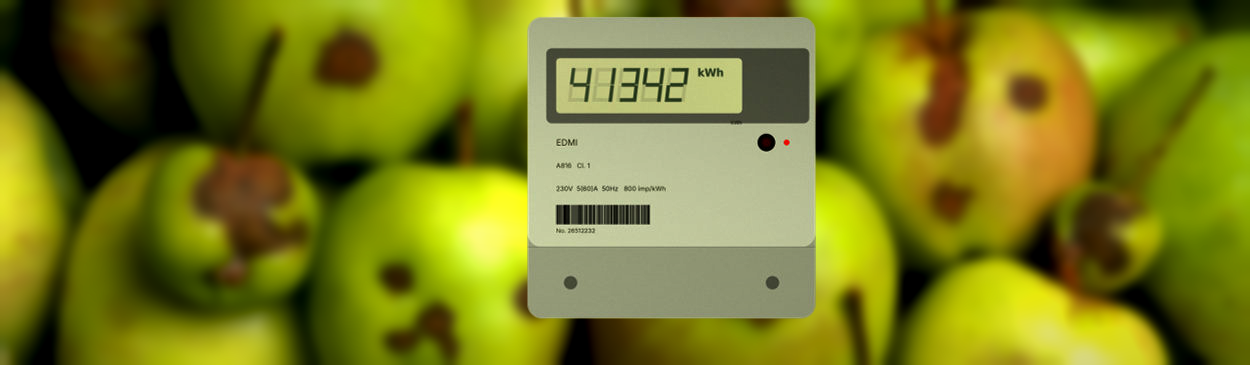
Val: 41342; kWh
